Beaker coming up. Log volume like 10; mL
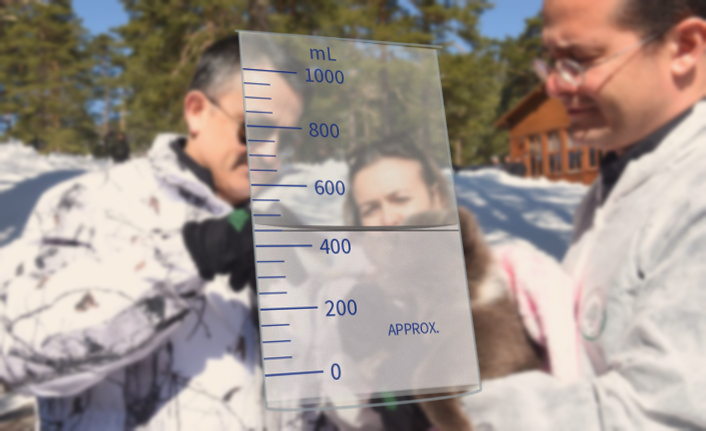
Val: 450; mL
